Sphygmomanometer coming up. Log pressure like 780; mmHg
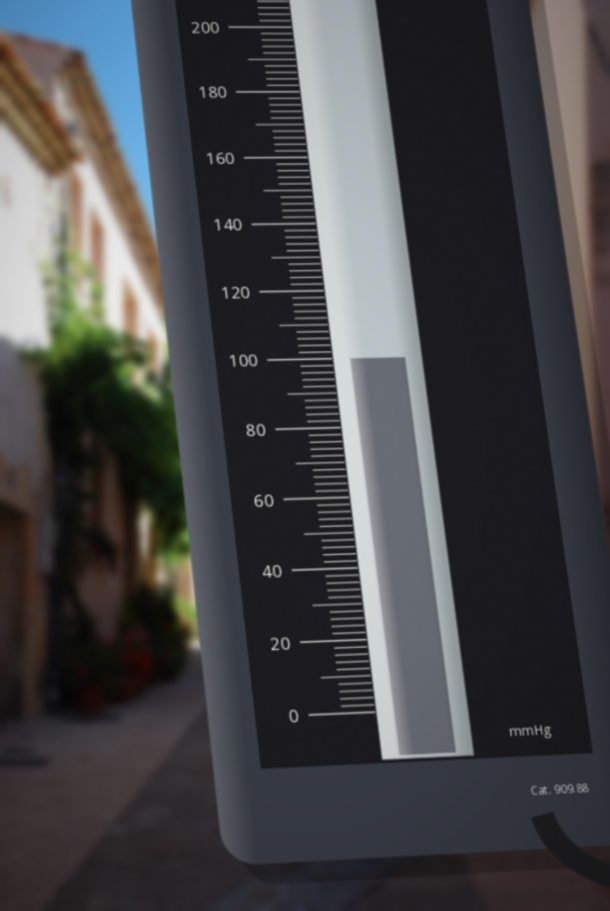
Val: 100; mmHg
